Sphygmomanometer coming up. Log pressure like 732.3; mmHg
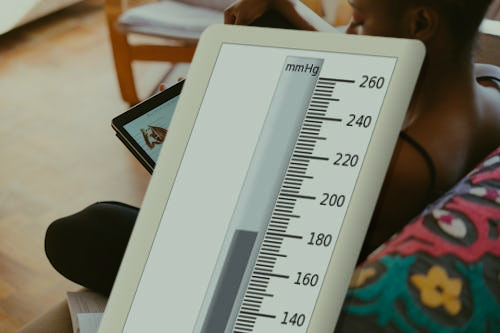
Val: 180; mmHg
